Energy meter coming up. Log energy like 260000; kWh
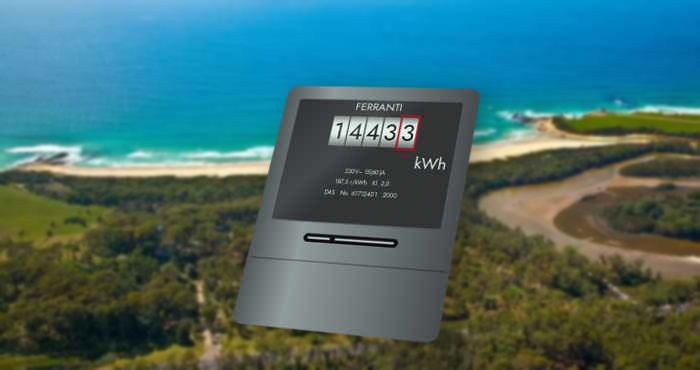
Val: 1443.3; kWh
